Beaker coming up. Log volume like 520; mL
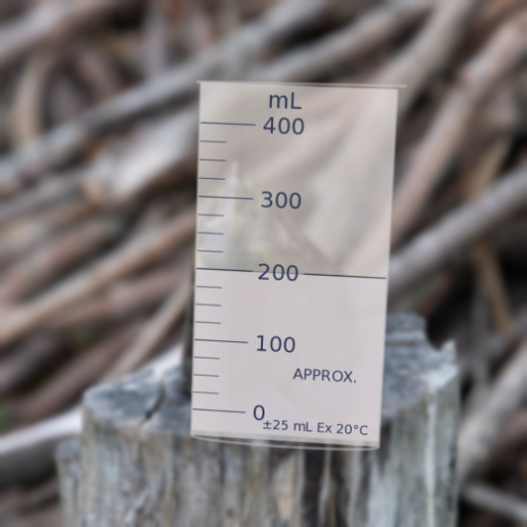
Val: 200; mL
